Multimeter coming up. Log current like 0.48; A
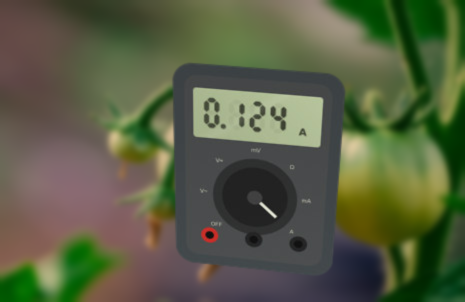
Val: 0.124; A
